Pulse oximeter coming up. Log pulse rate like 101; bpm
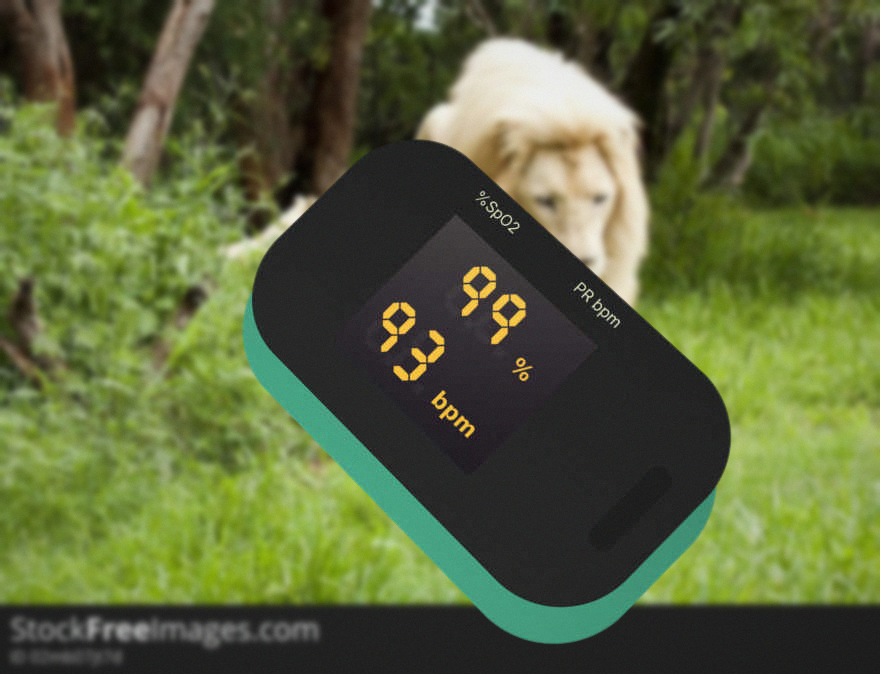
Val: 93; bpm
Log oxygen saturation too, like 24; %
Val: 99; %
